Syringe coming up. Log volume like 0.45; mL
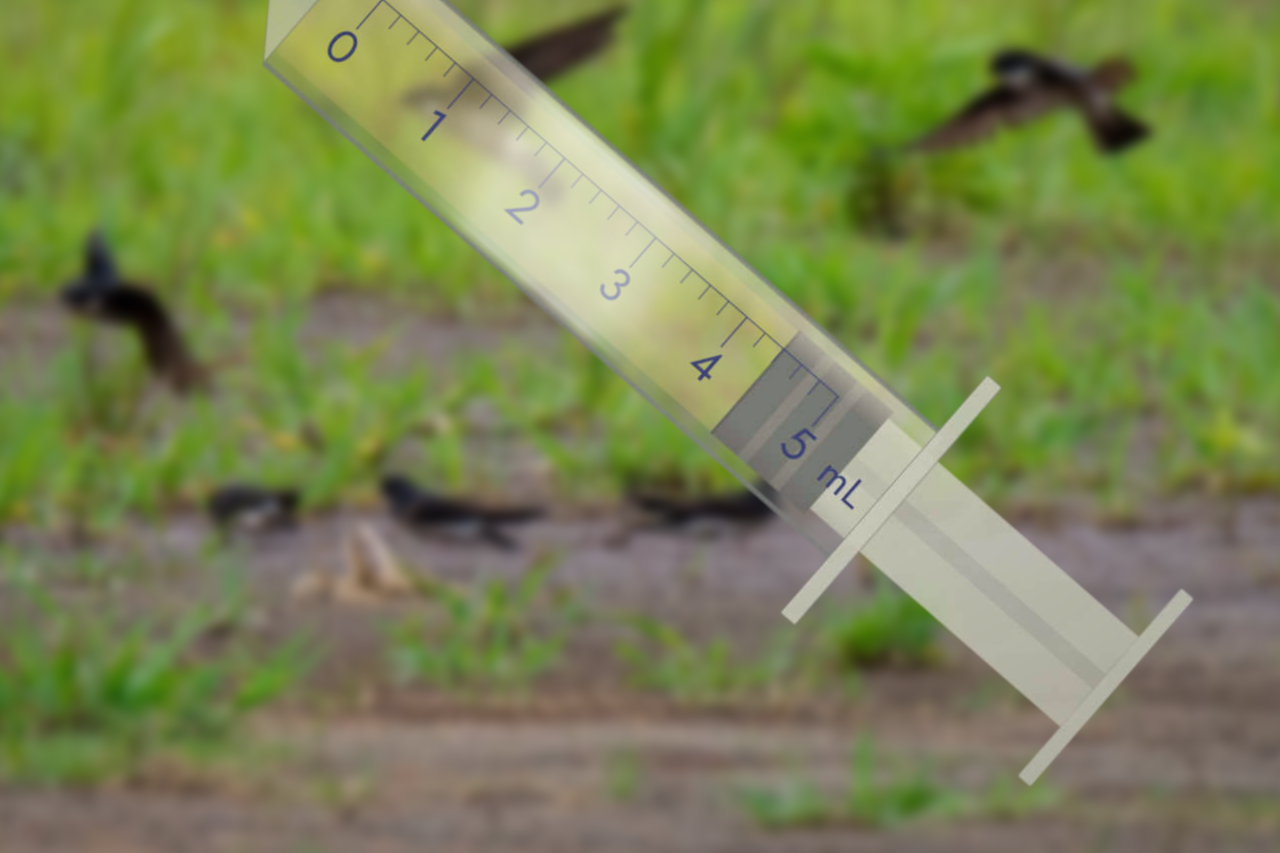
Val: 4.4; mL
